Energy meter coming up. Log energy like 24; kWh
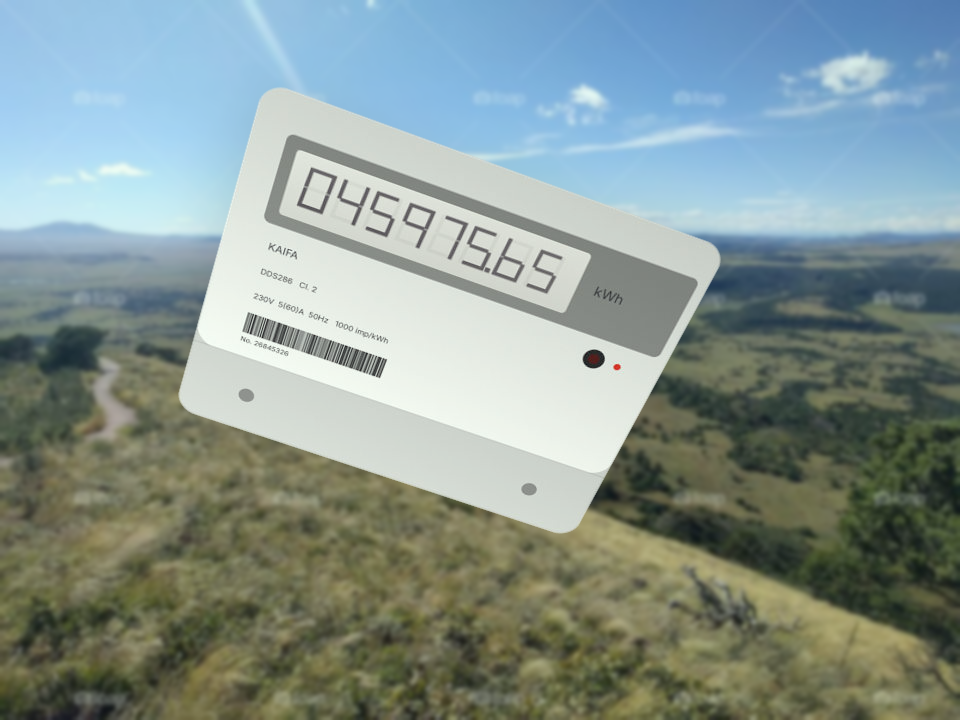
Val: 45975.65; kWh
